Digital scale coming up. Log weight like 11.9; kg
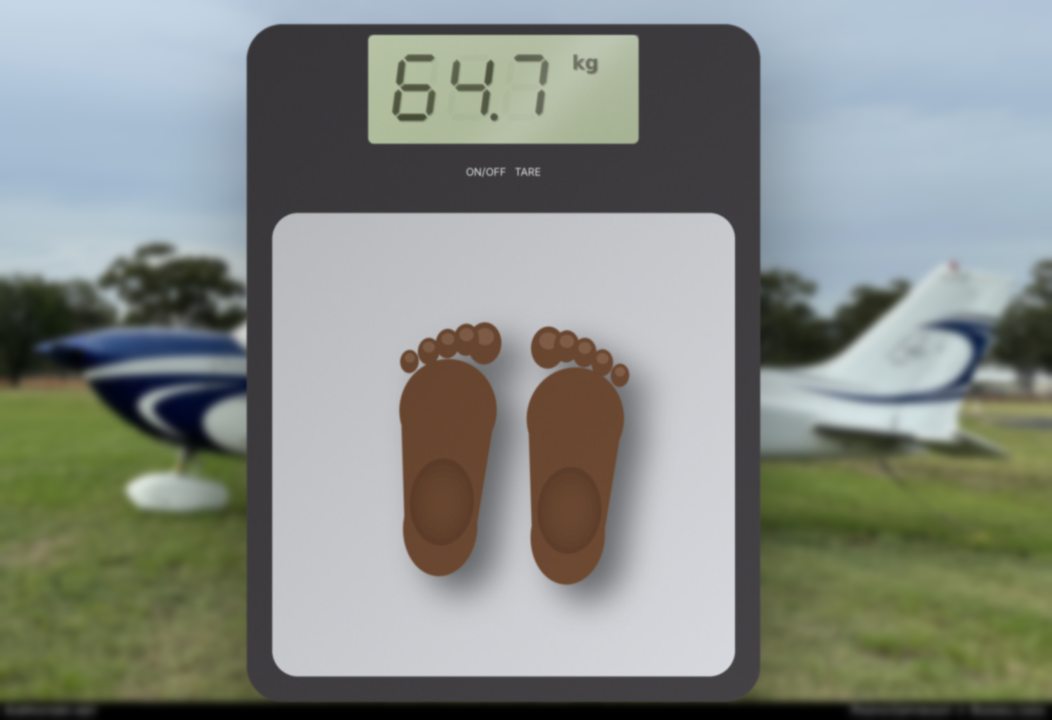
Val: 64.7; kg
